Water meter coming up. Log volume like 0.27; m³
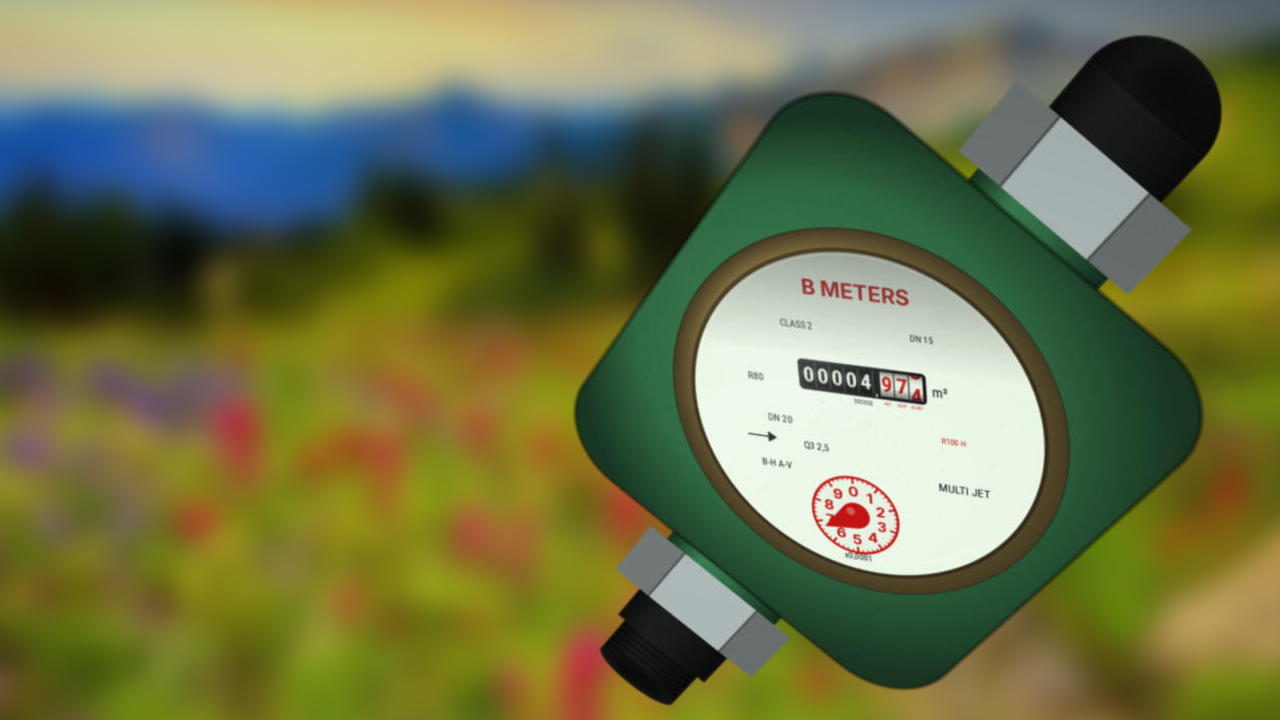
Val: 4.9736; m³
